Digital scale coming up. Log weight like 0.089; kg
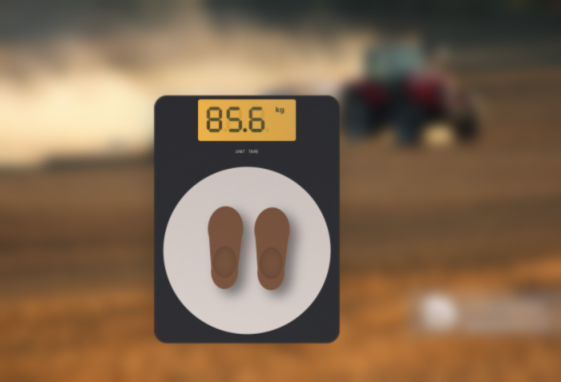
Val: 85.6; kg
